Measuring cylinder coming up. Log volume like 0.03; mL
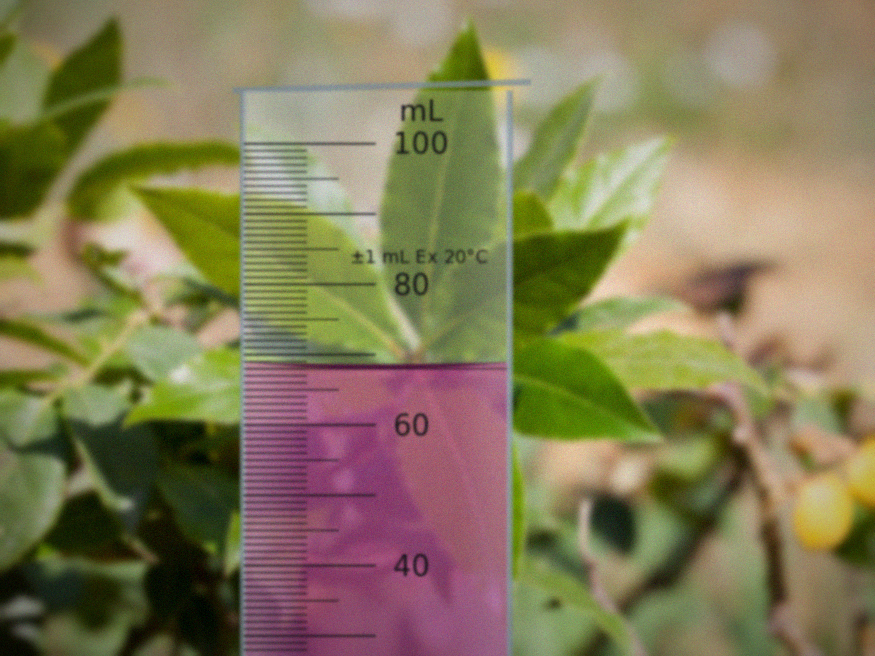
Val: 68; mL
